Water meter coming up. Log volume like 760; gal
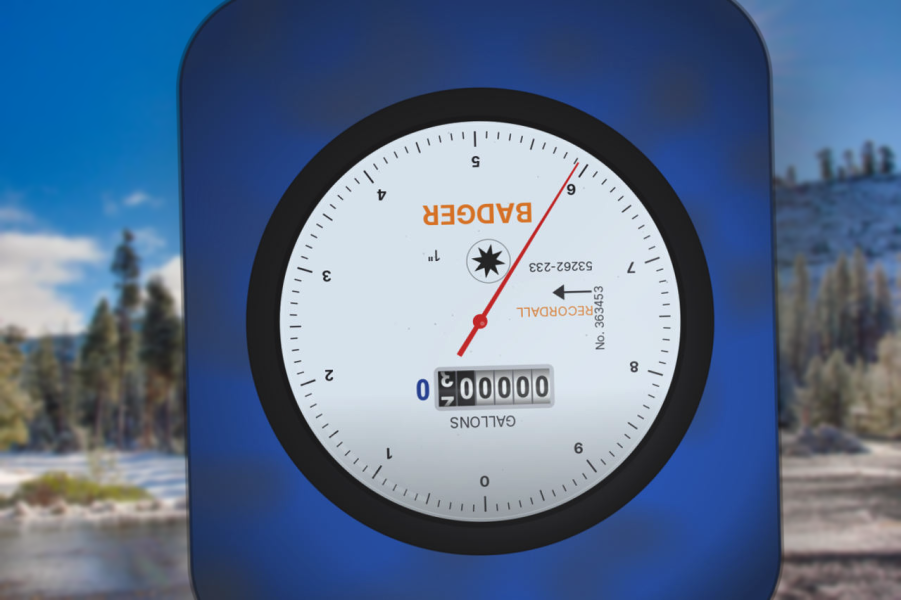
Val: 25.9; gal
